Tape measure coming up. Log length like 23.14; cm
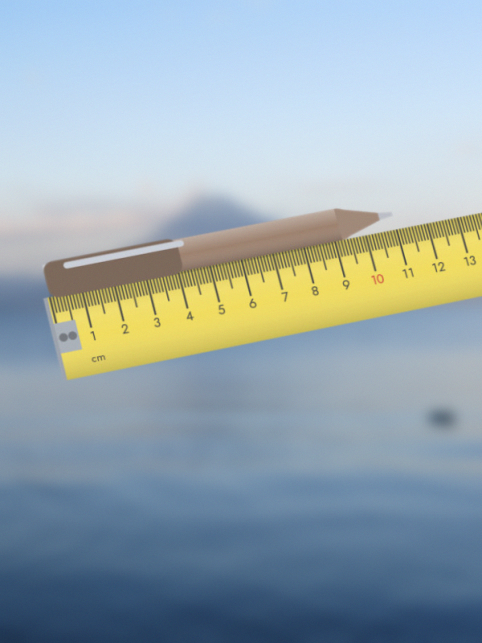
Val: 11; cm
